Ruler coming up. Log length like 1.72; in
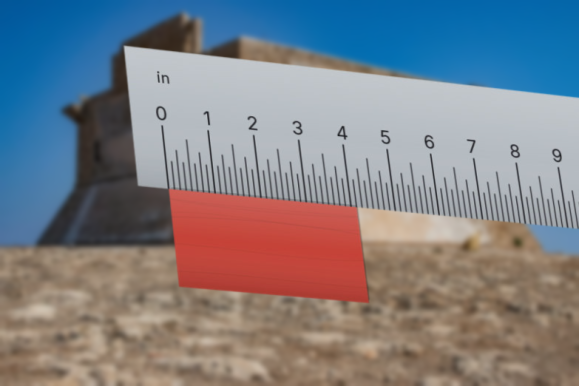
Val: 4.125; in
